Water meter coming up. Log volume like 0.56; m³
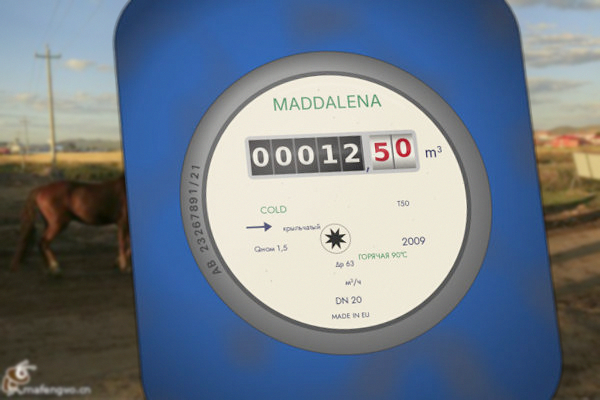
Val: 12.50; m³
